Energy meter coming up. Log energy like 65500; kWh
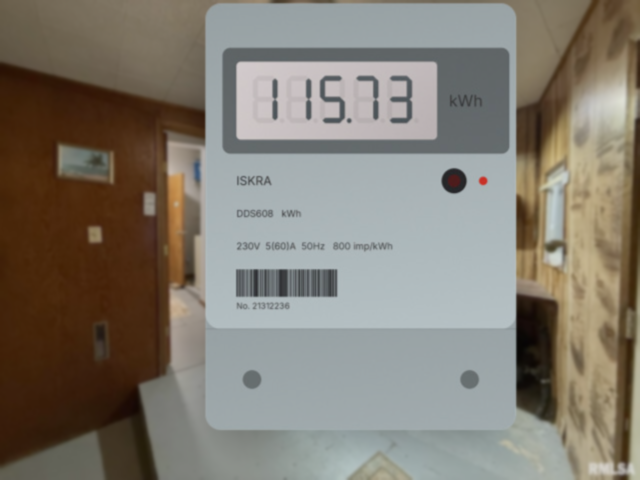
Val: 115.73; kWh
